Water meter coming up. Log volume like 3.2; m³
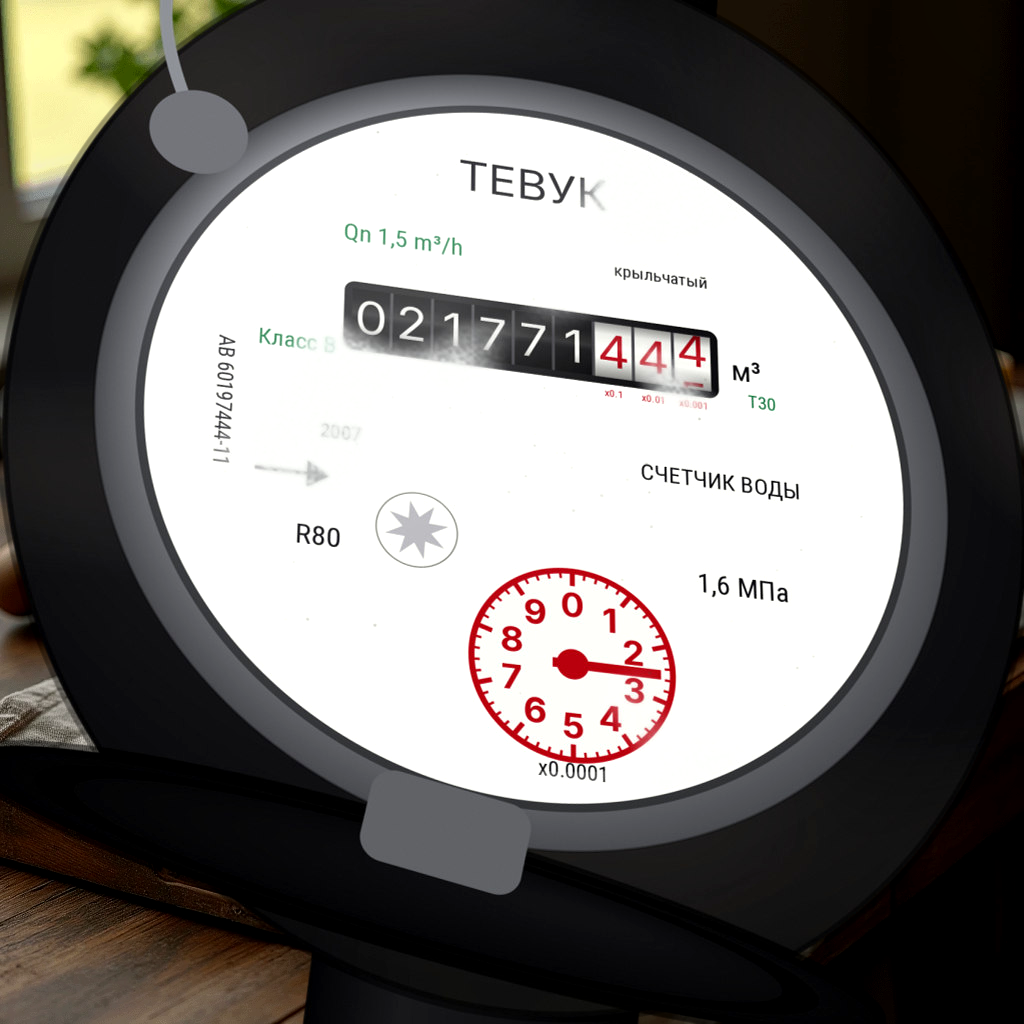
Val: 21771.4442; m³
